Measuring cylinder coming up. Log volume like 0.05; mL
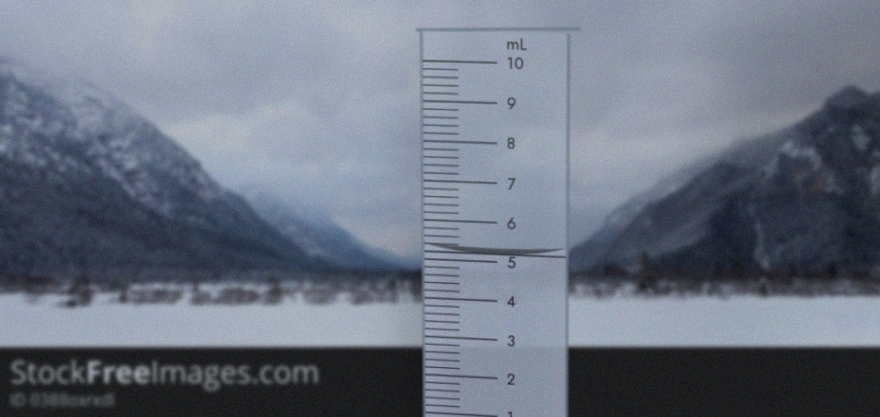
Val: 5.2; mL
